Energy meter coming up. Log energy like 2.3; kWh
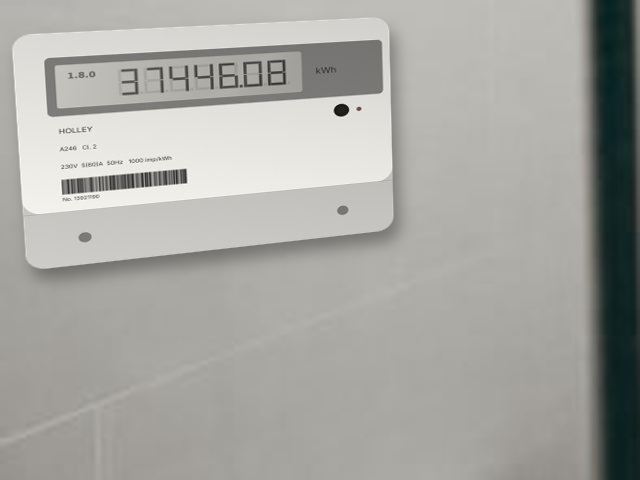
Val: 37446.08; kWh
